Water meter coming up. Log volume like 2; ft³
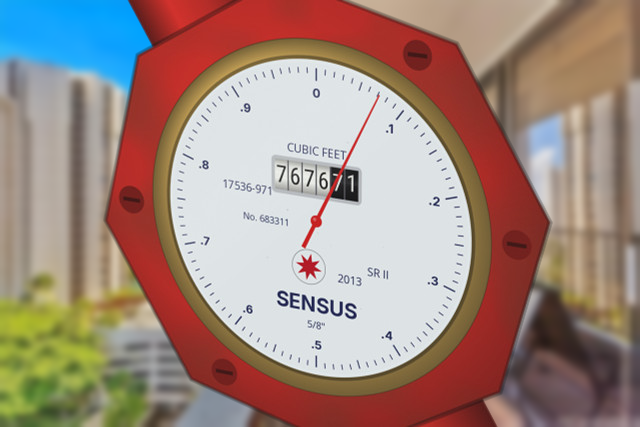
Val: 767671.07; ft³
